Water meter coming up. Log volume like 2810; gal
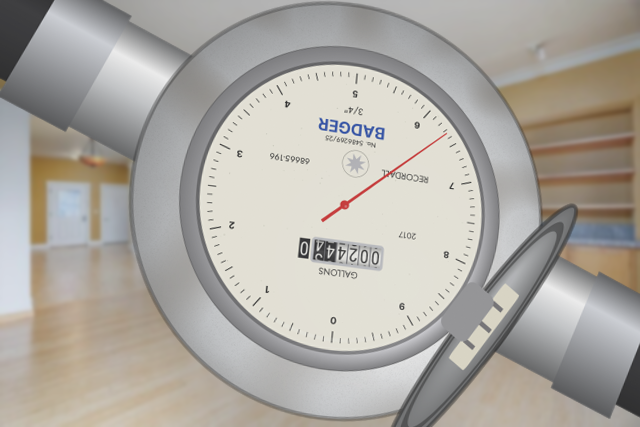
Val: 24436.3; gal
